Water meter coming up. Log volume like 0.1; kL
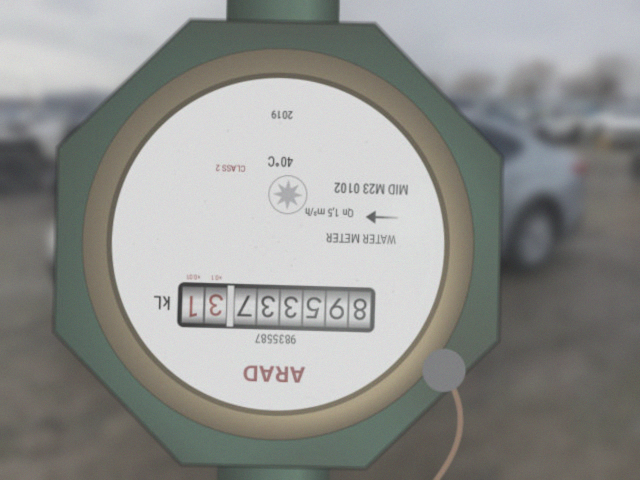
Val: 895337.31; kL
